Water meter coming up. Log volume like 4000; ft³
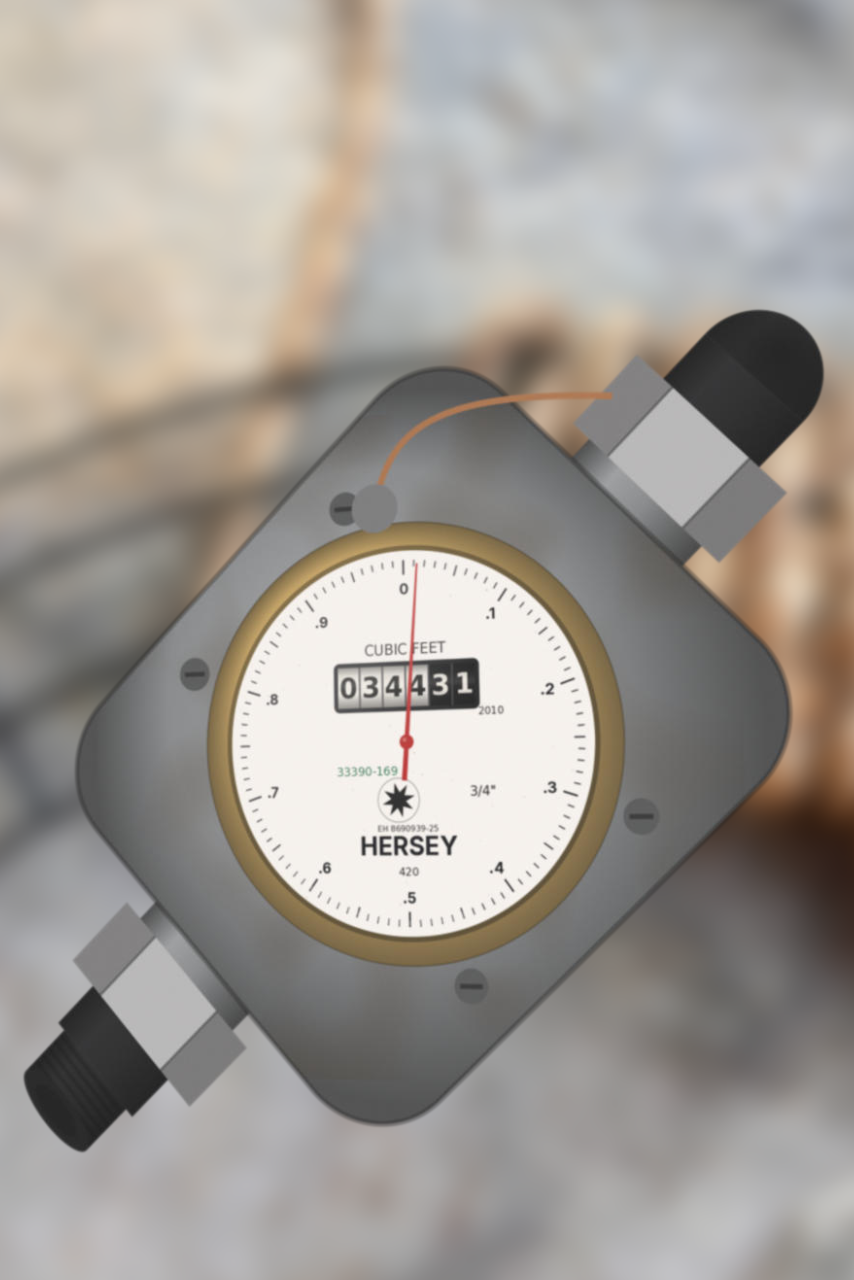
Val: 34431.01; ft³
